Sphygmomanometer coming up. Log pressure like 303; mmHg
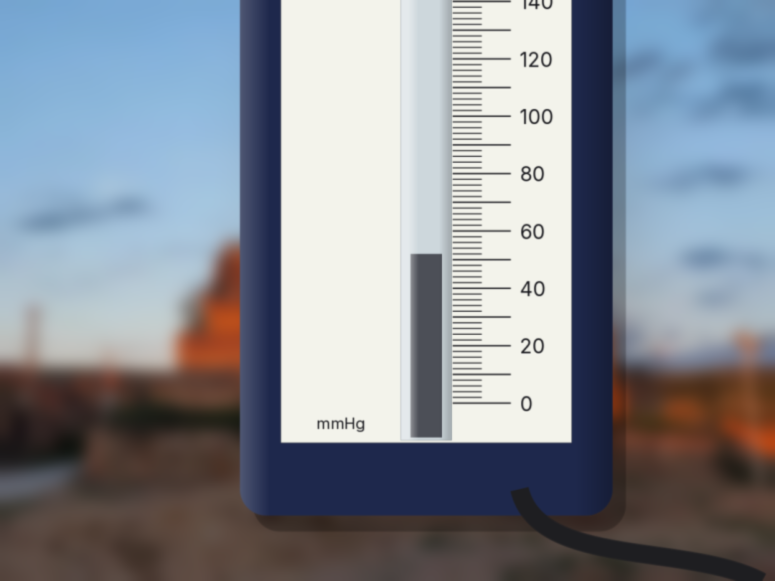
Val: 52; mmHg
